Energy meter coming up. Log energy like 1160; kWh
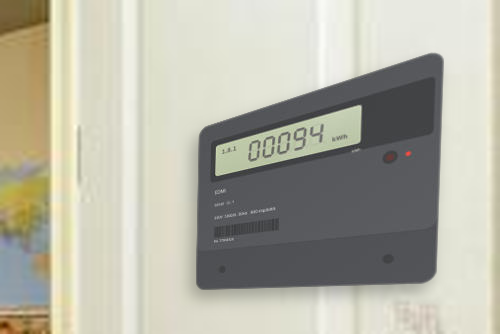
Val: 94; kWh
